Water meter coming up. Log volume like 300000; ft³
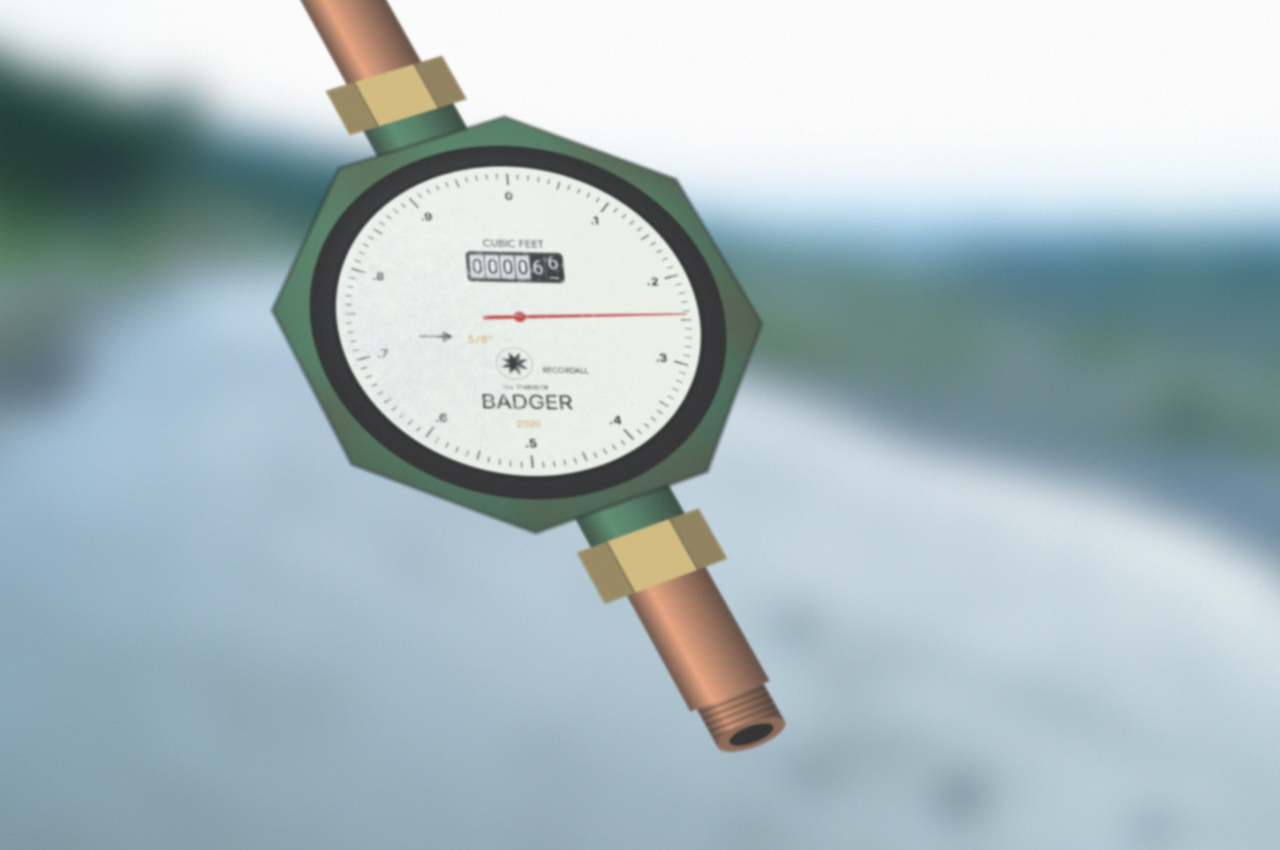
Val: 66.24; ft³
